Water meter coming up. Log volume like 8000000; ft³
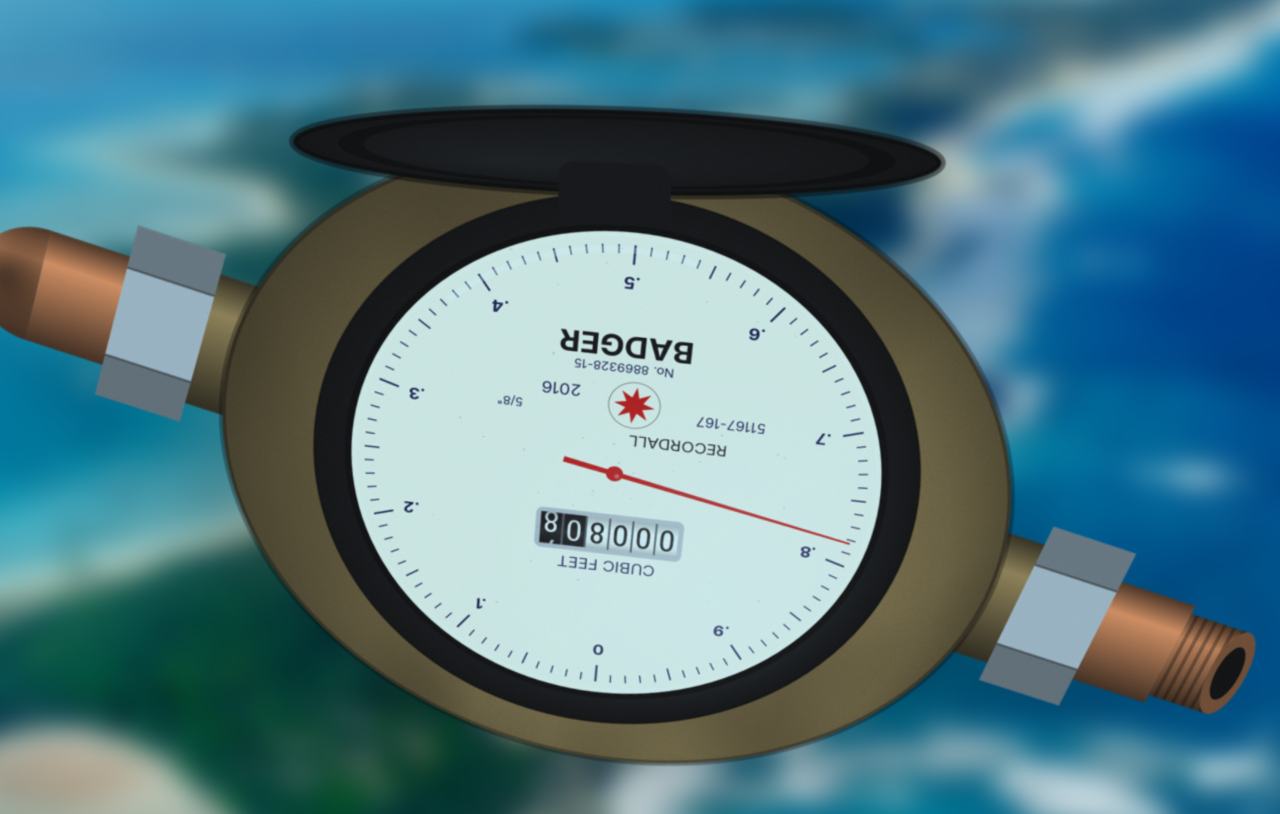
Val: 807.78; ft³
